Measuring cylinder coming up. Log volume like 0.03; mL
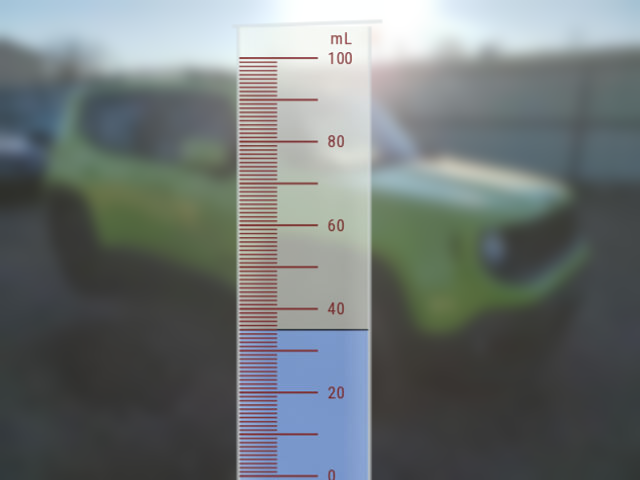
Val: 35; mL
